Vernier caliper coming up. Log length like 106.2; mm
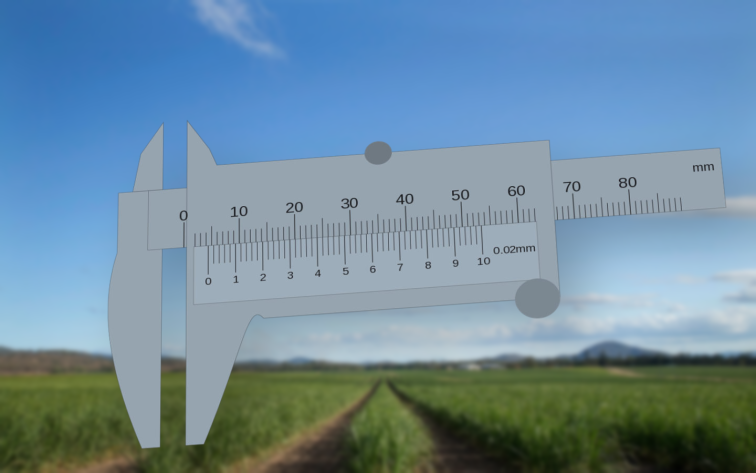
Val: 4.4; mm
